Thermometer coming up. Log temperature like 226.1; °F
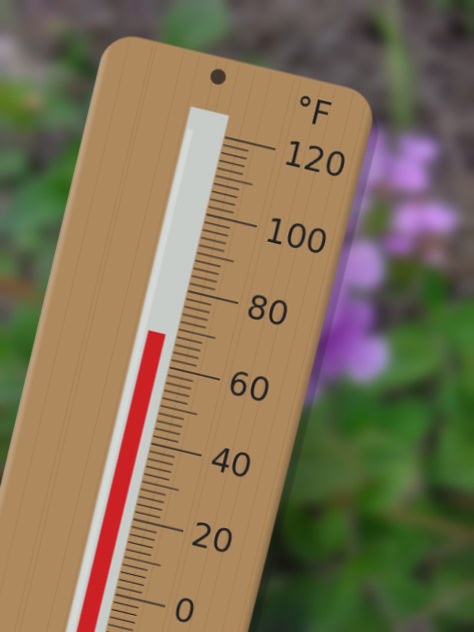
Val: 68; °F
